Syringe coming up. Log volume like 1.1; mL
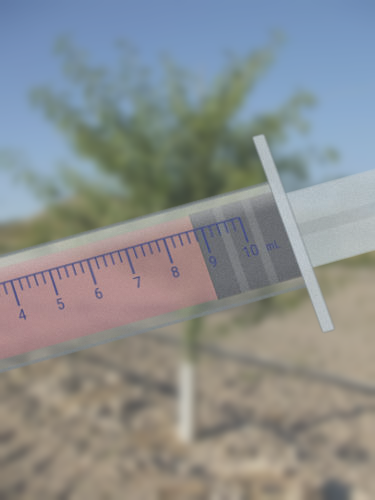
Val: 8.8; mL
